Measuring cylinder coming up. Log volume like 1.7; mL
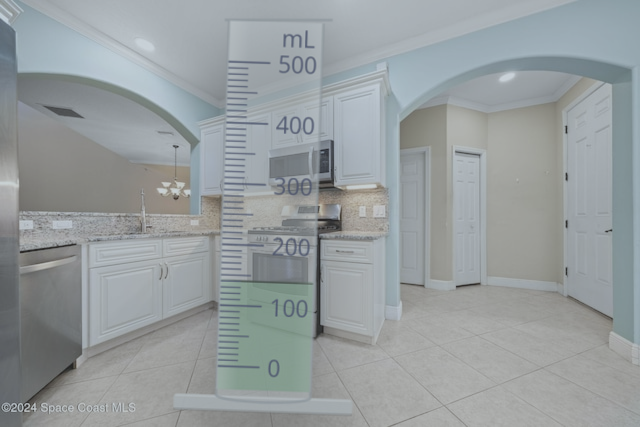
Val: 140; mL
